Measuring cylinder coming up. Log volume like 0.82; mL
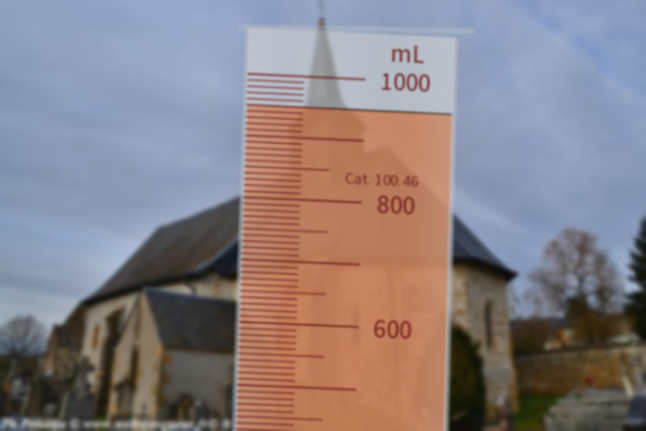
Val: 950; mL
